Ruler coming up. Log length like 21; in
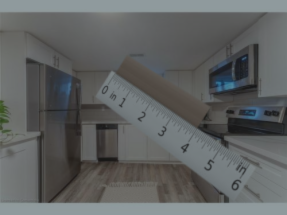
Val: 4; in
